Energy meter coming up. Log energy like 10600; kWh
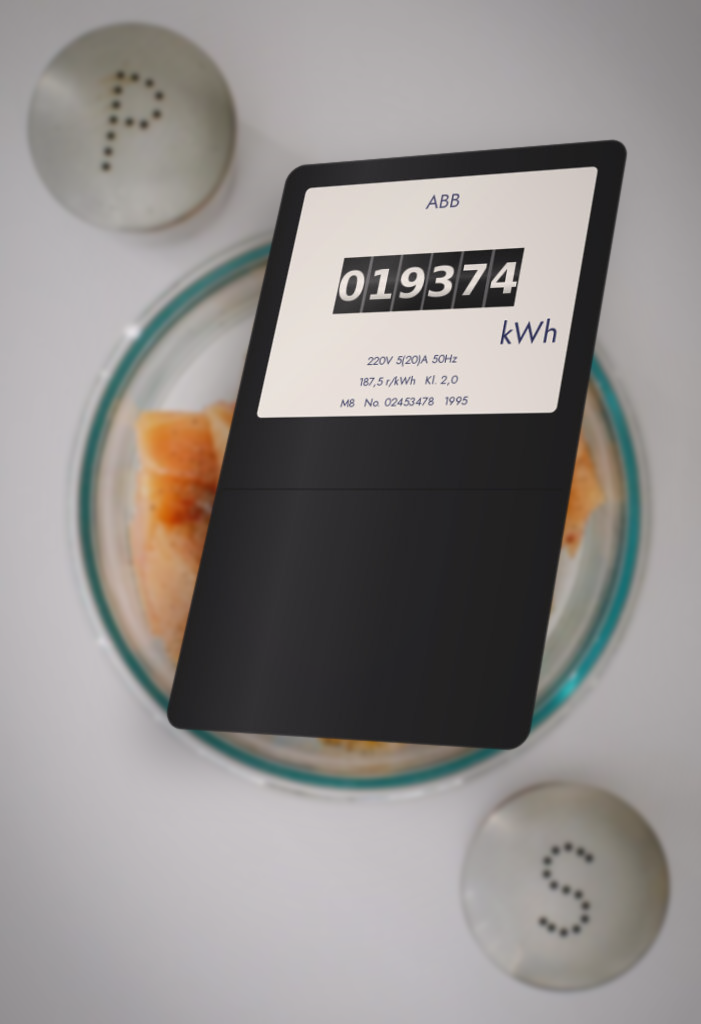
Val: 19374; kWh
